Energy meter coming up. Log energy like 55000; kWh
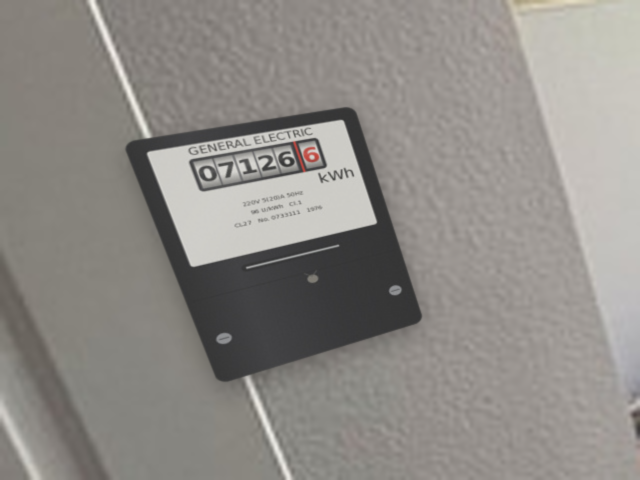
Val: 7126.6; kWh
